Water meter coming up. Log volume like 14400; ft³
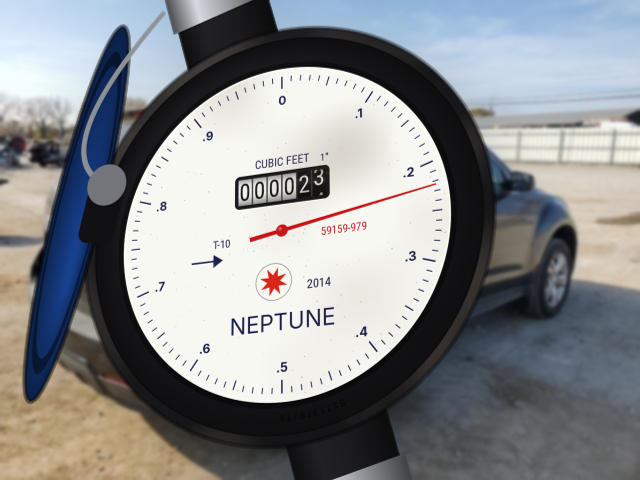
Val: 23.22; ft³
